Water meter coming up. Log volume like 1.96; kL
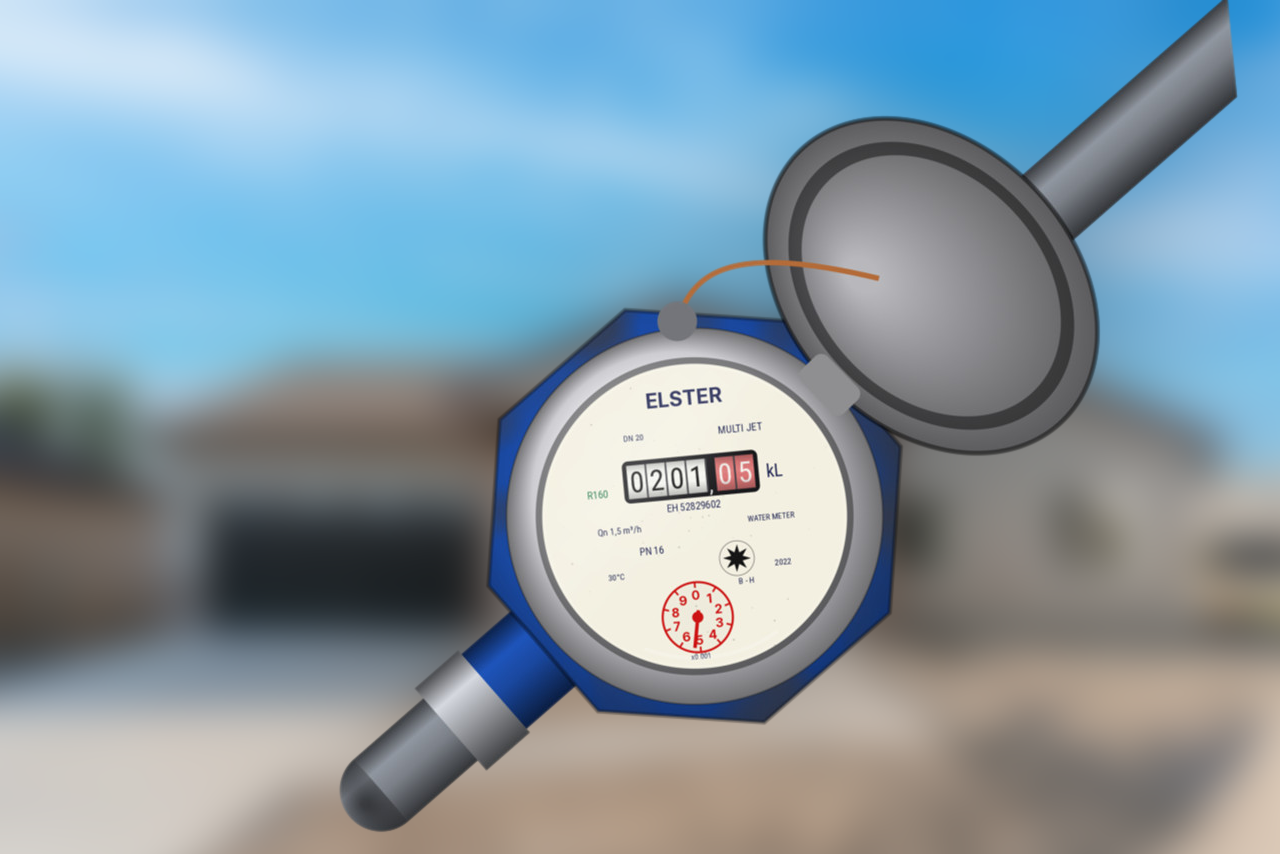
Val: 201.055; kL
